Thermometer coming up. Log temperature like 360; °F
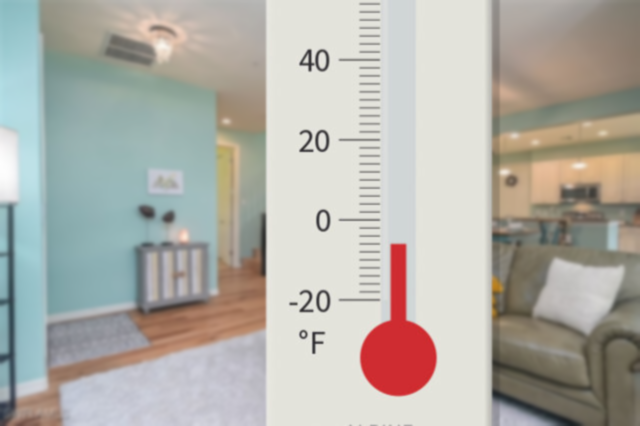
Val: -6; °F
